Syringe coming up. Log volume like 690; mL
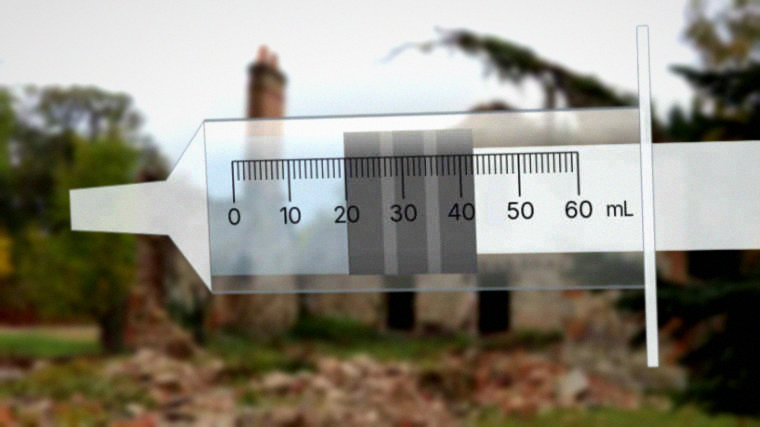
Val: 20; mL
